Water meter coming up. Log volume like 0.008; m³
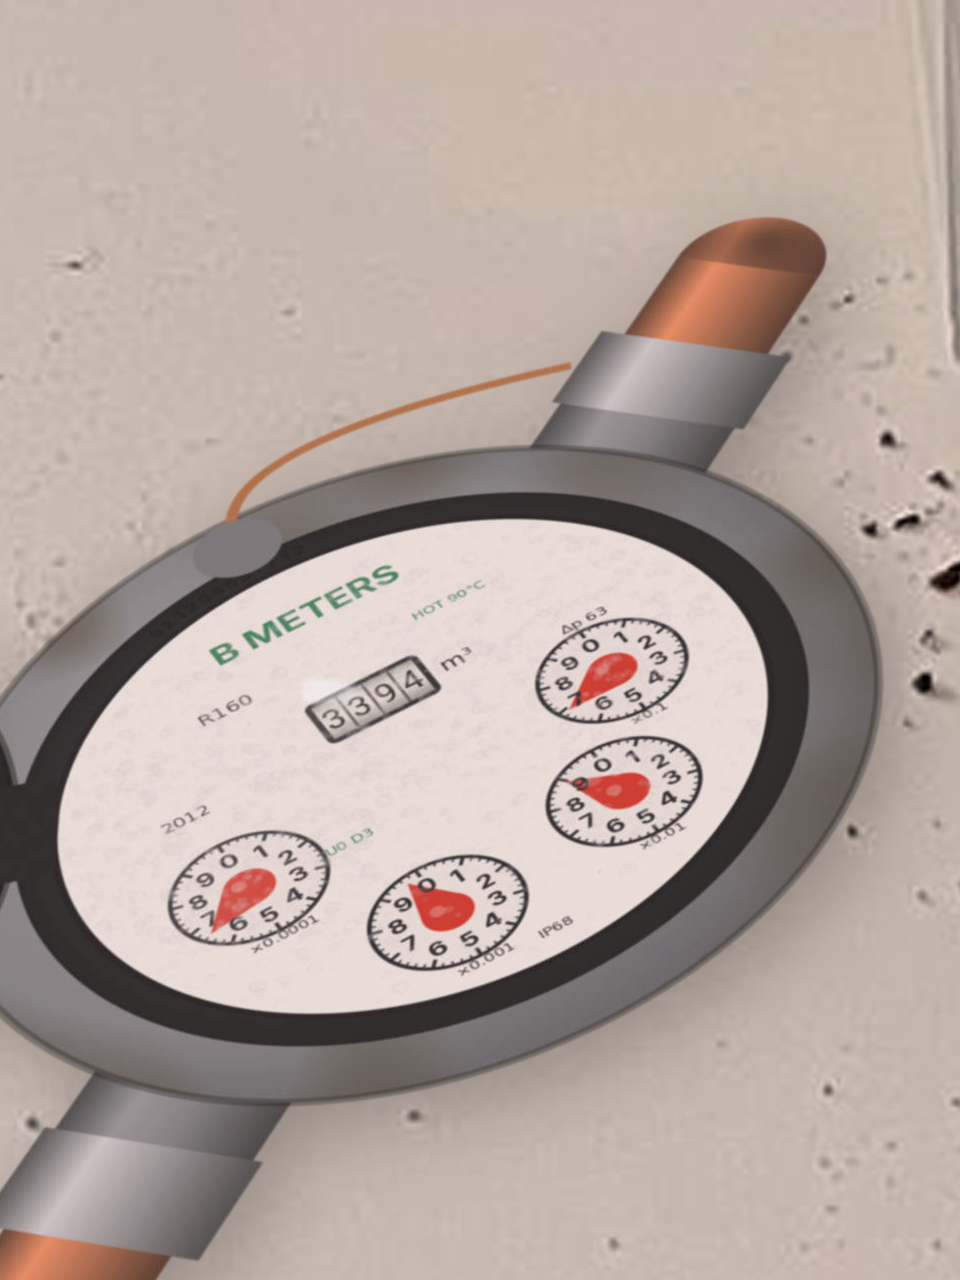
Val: 3394.6896; m³
